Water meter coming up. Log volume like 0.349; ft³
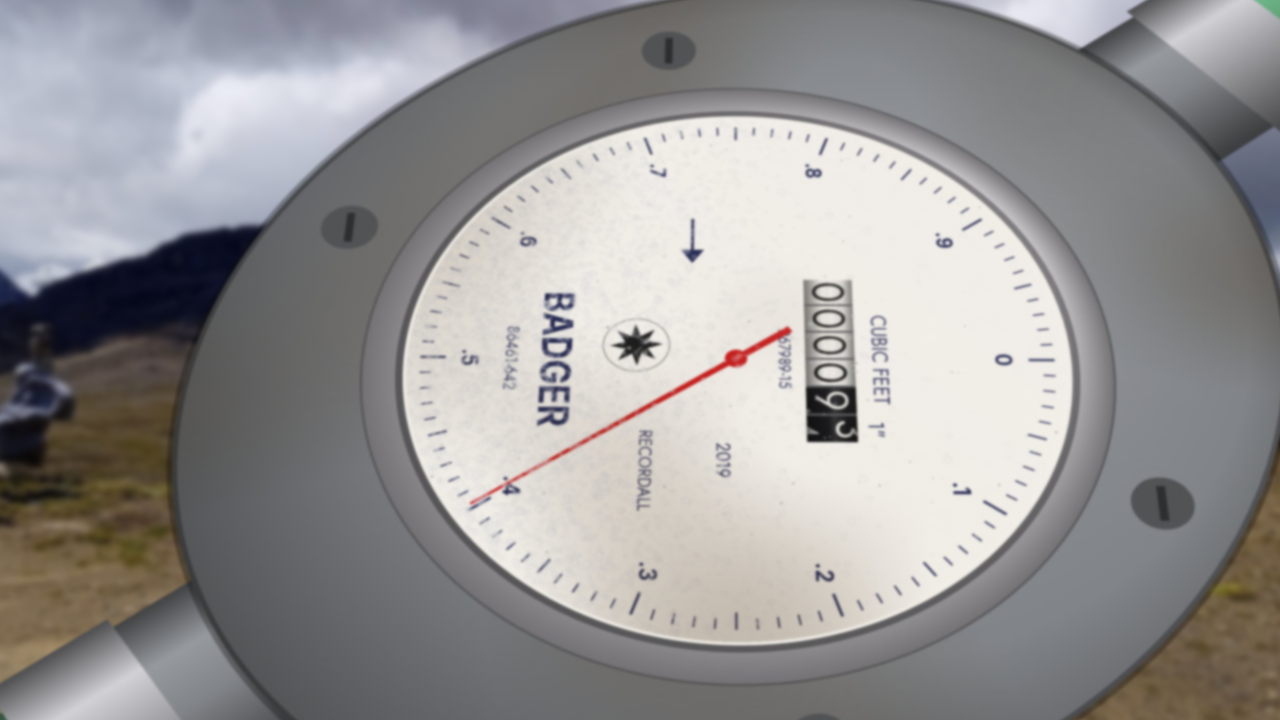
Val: 93.40; ft³
